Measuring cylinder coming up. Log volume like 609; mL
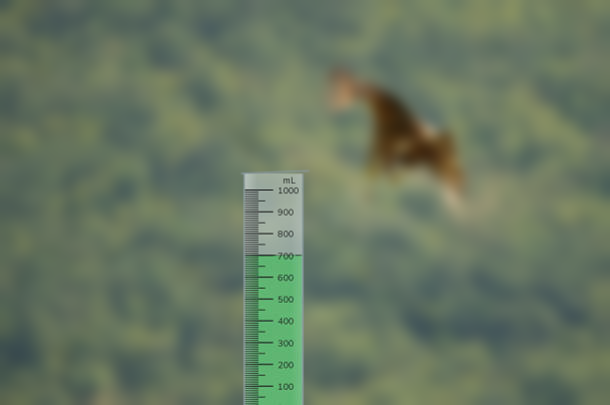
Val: 700; mL
